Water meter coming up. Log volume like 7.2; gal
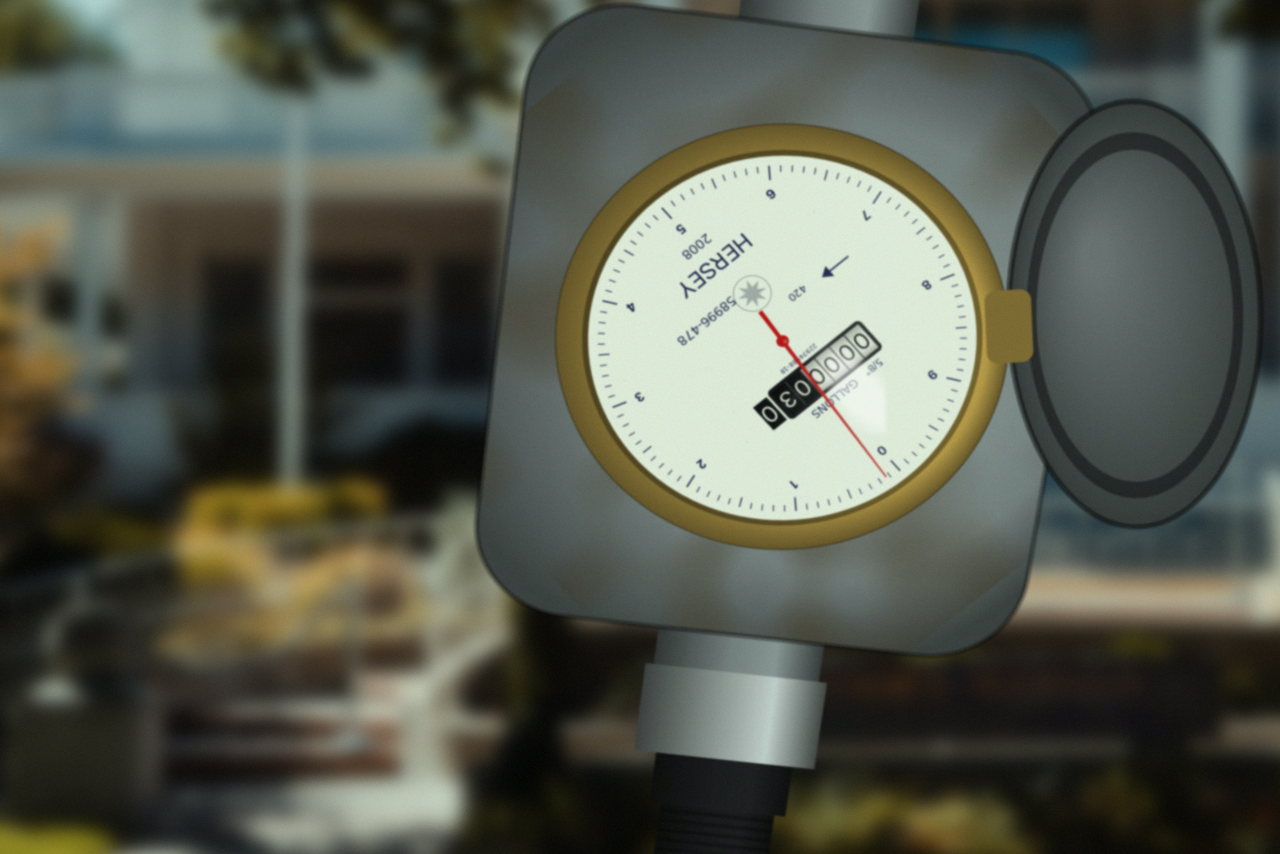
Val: 30.1; gal
